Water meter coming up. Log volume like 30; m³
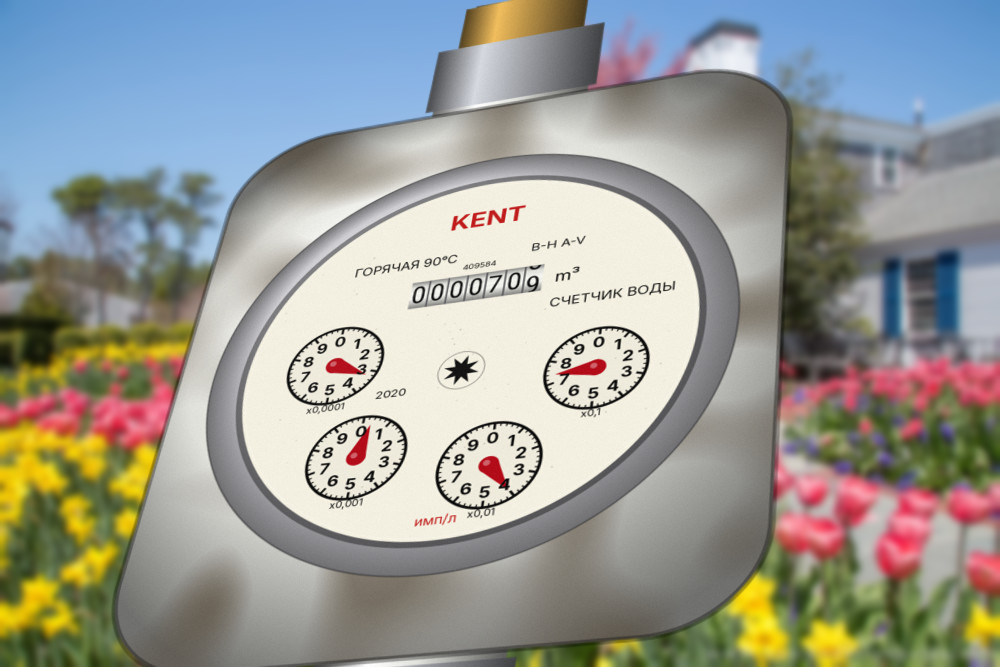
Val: 708.7403; m³
